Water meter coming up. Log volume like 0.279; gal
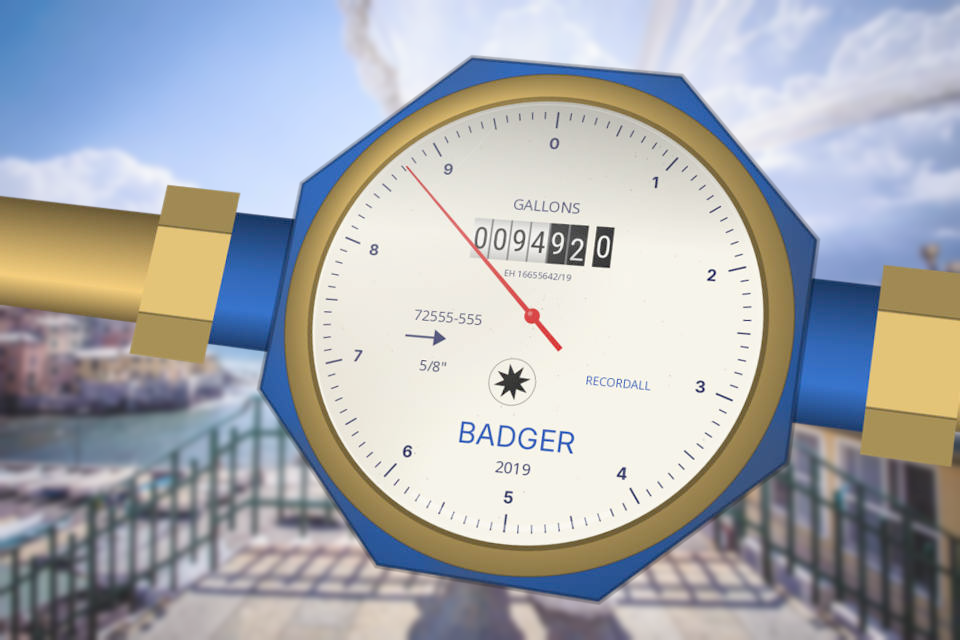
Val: 94918.7; gal
